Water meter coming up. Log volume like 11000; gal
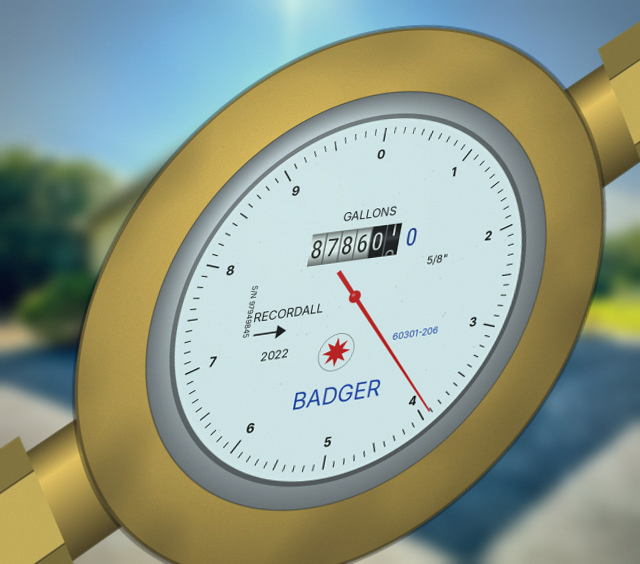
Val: 8786013.9; gal
